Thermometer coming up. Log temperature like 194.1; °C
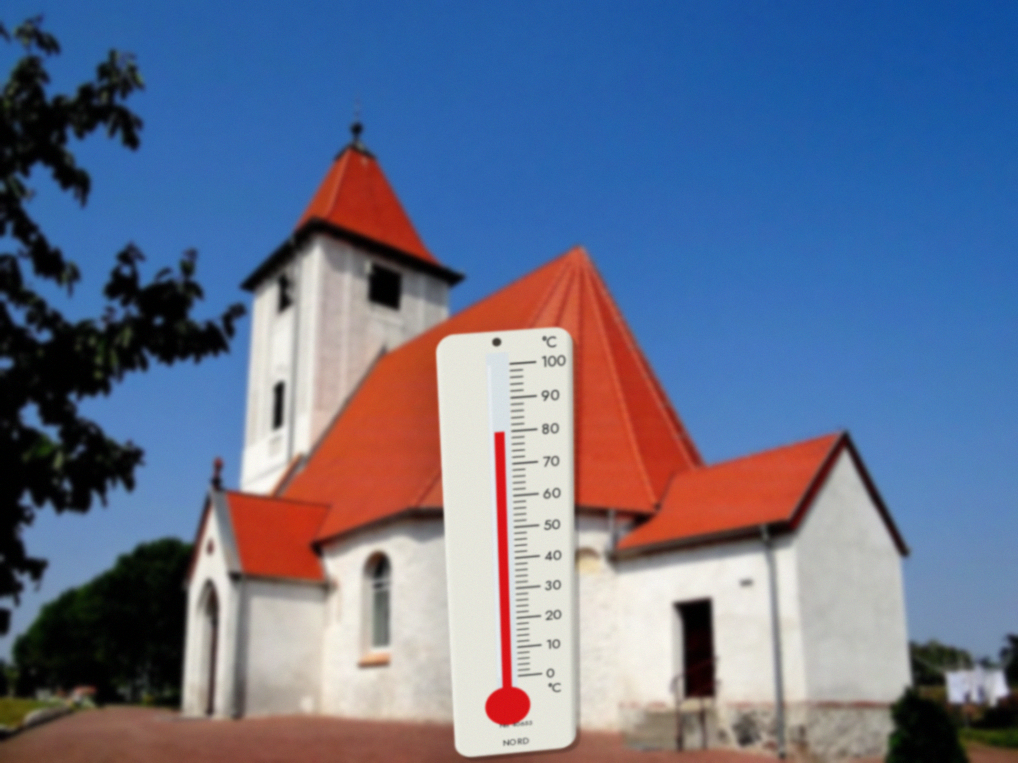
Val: 80; °C
